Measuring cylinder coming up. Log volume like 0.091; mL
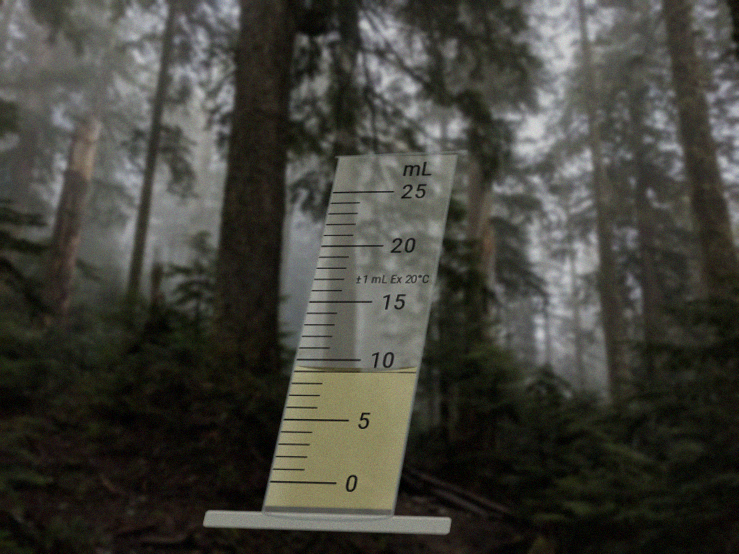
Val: 9; mL
